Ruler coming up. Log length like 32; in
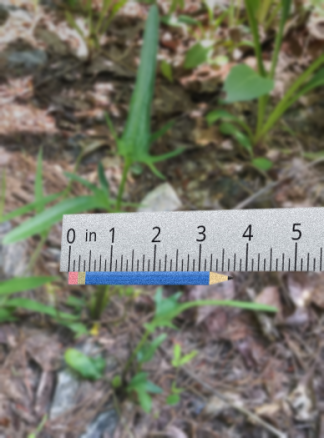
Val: 3.75; in
